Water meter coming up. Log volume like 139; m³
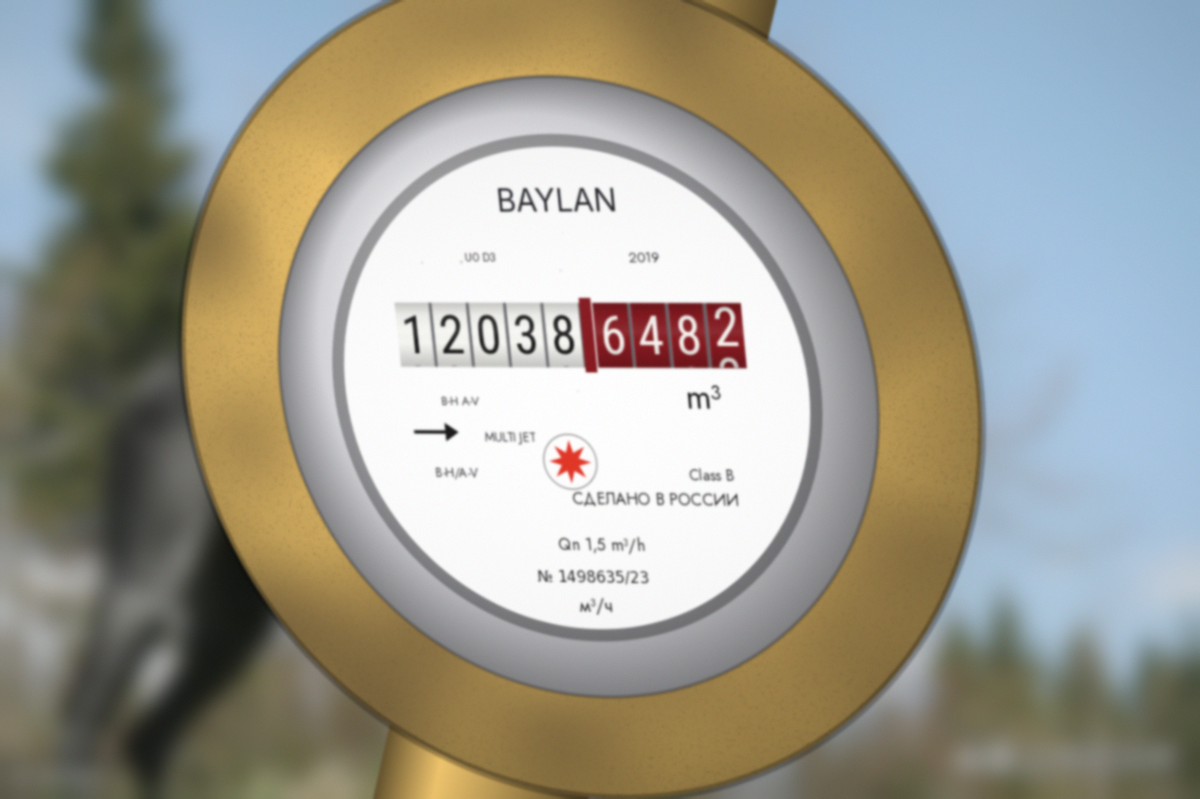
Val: 12038.6482; m³
